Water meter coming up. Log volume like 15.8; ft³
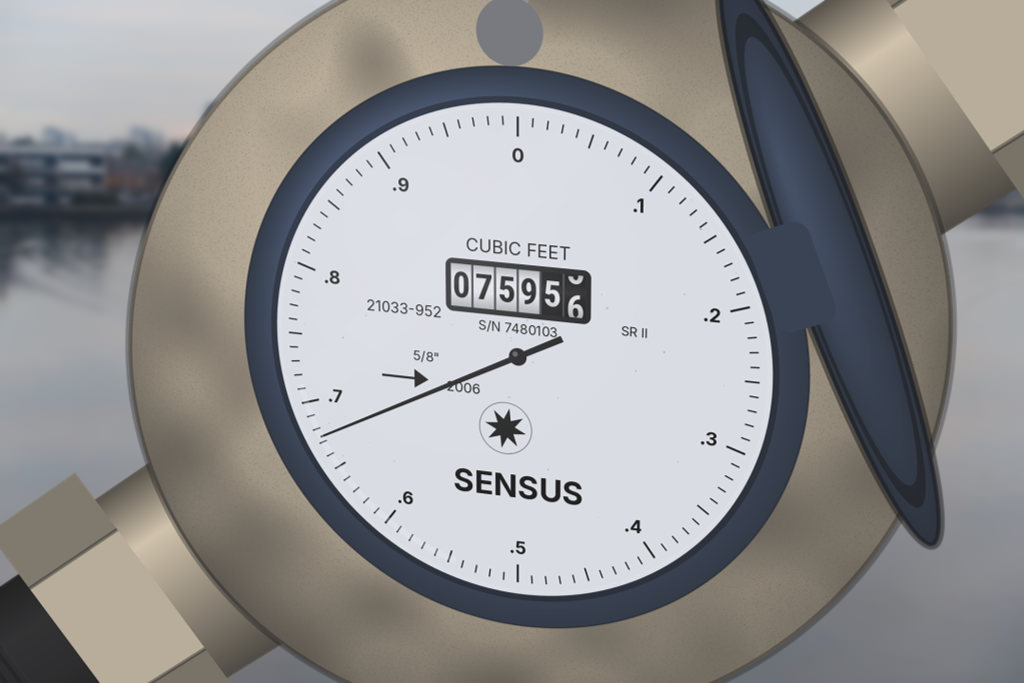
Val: 75955.67; ft³
